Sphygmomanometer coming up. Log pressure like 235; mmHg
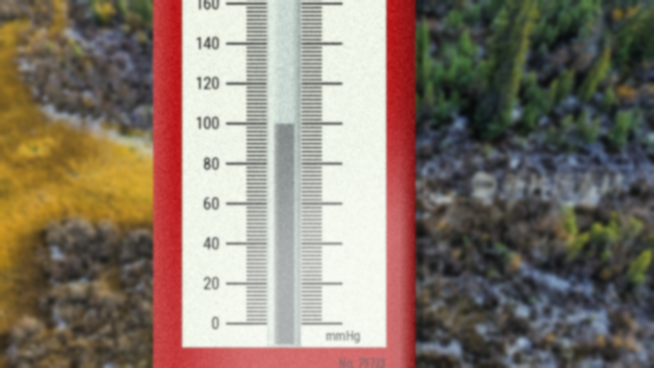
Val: 100; mmHg
